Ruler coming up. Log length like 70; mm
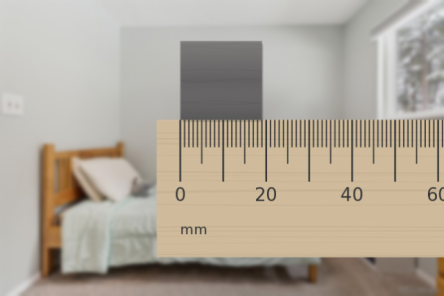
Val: 19; mm
